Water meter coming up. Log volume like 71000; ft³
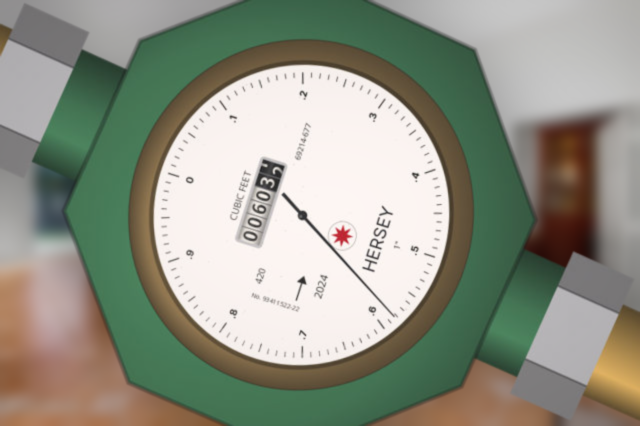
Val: 6031.58; ft³
